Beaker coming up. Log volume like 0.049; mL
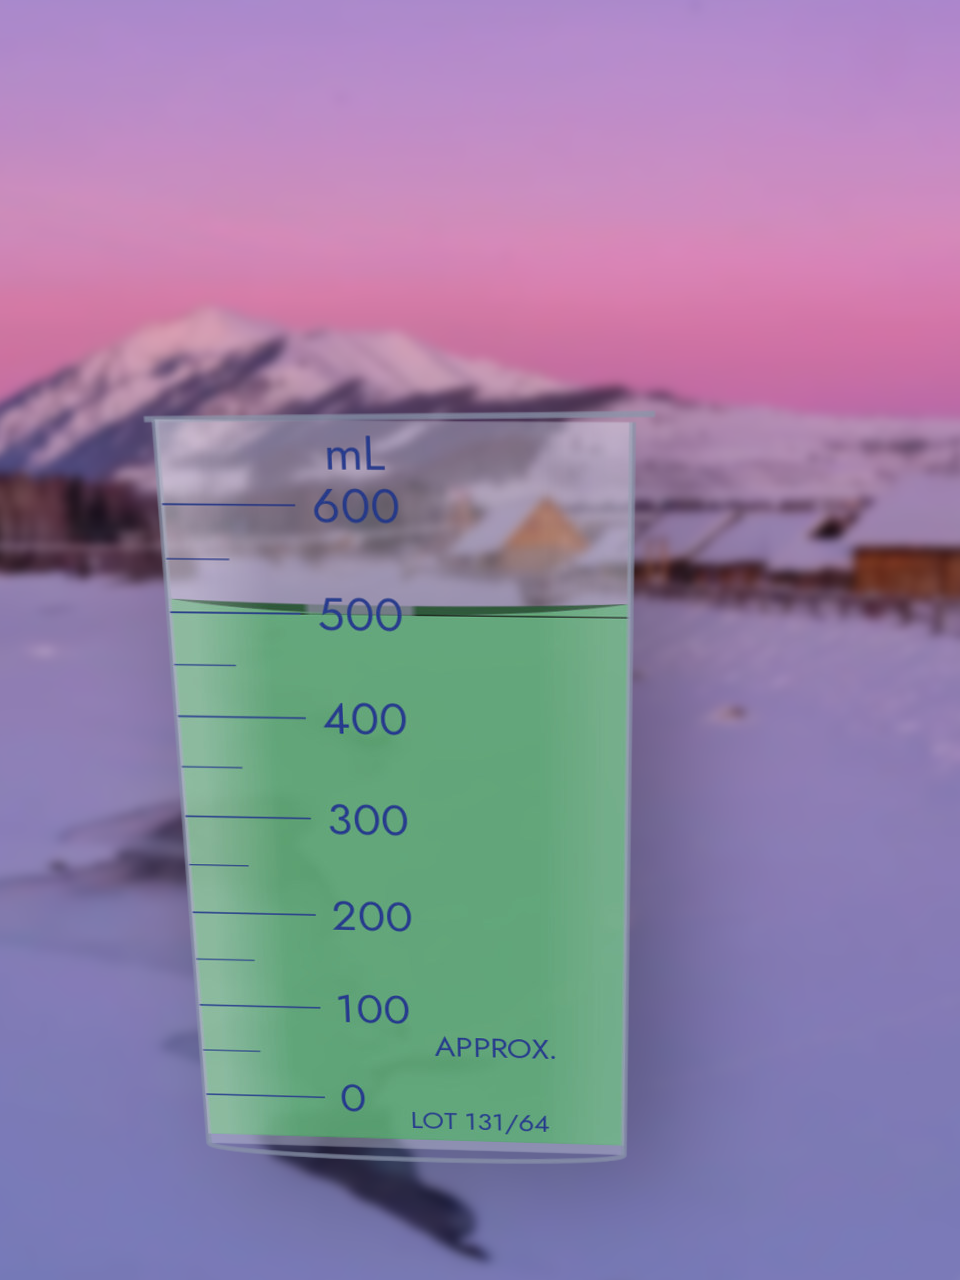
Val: 500; mL
